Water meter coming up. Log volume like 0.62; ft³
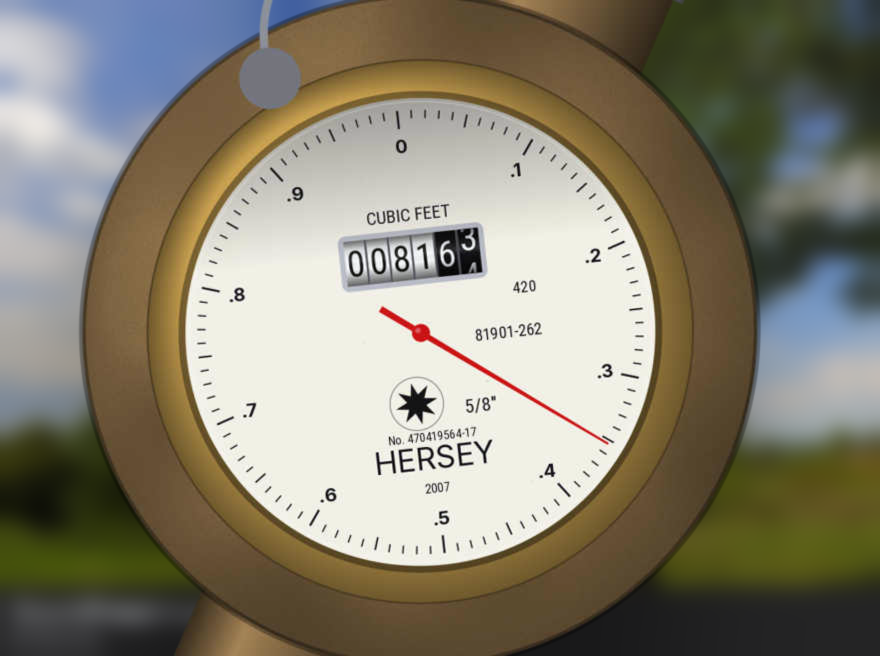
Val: 8163.35; ft³
